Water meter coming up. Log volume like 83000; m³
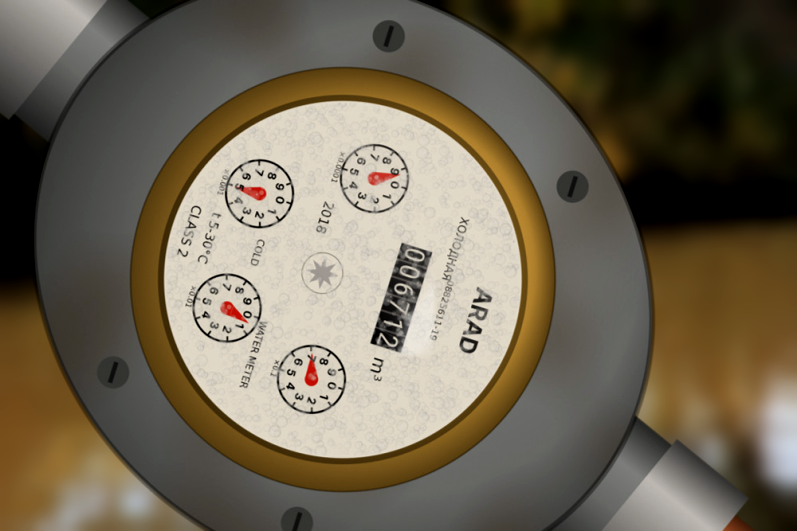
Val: 6712.7049; m³
